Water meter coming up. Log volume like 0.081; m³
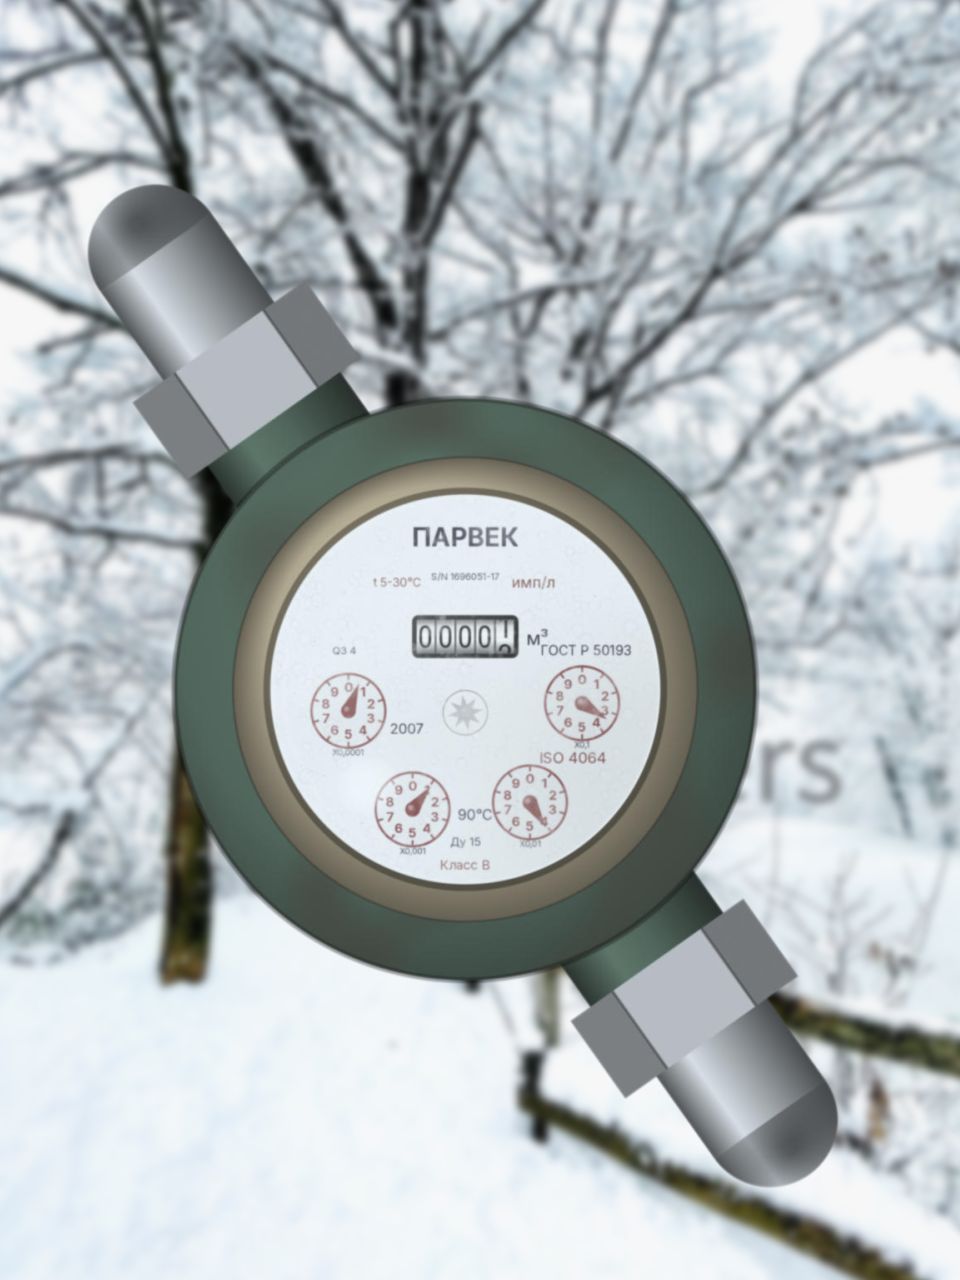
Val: 1.3410; m³
